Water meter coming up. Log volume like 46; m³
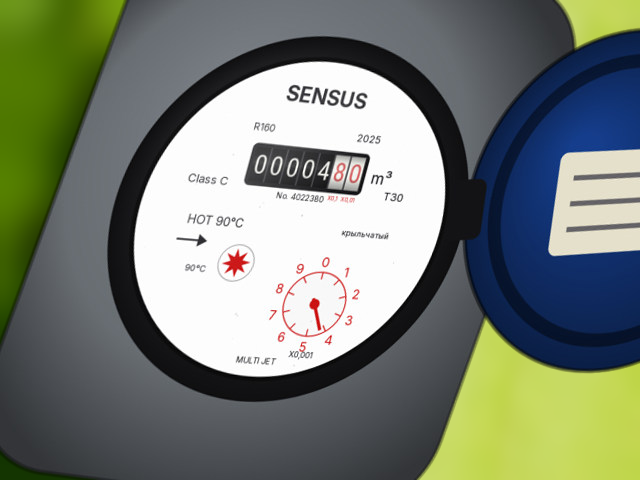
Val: 4.804; m³
